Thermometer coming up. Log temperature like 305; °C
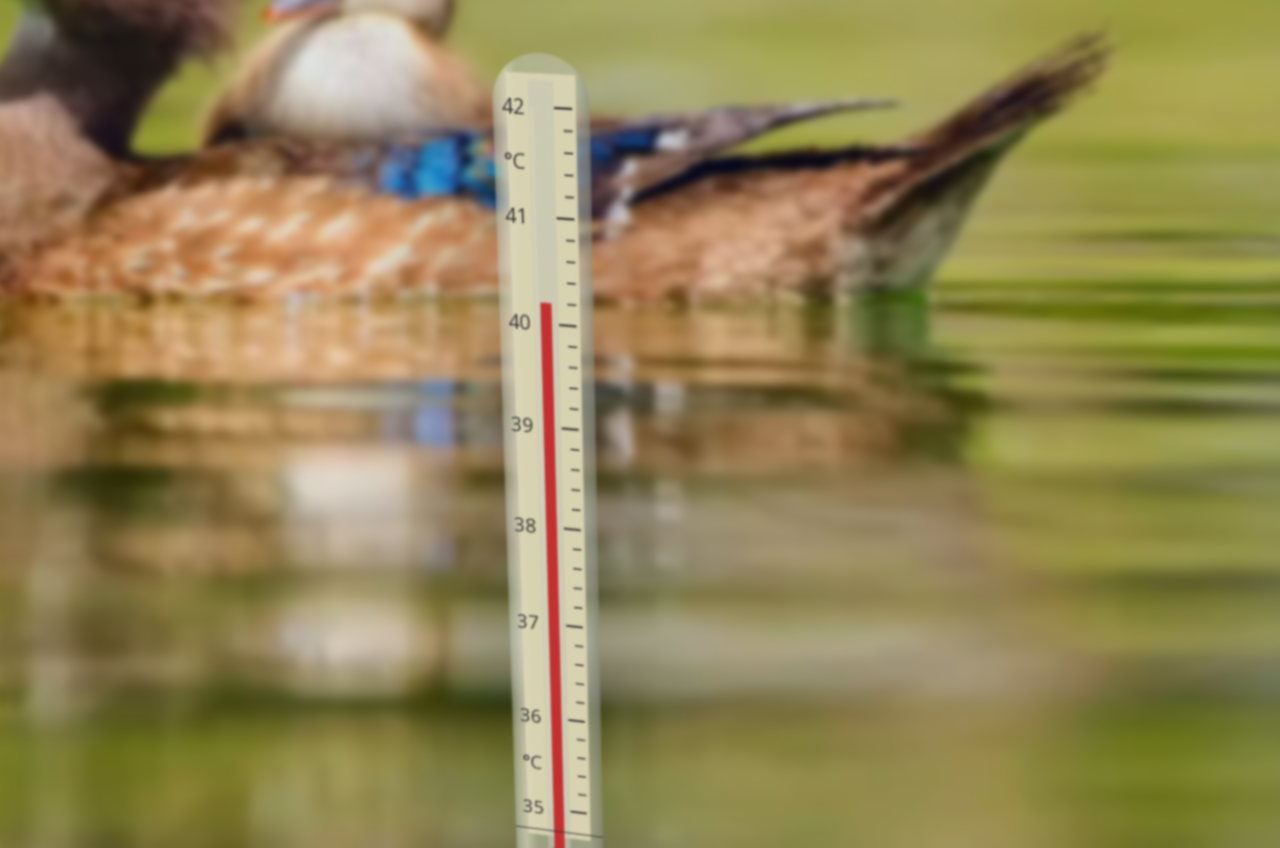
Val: 40.2; °C
